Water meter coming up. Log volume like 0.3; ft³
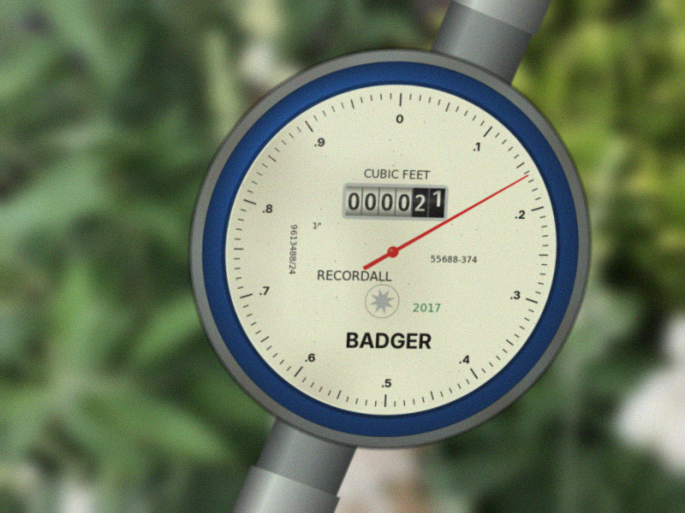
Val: 21.16; ft³
